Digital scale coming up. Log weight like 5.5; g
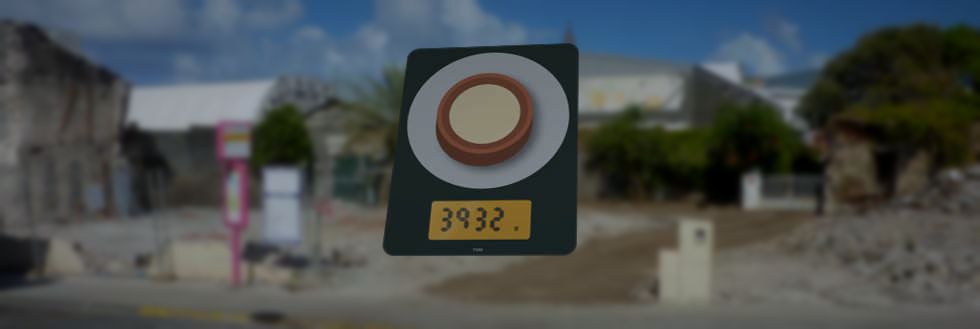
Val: 3932; g
